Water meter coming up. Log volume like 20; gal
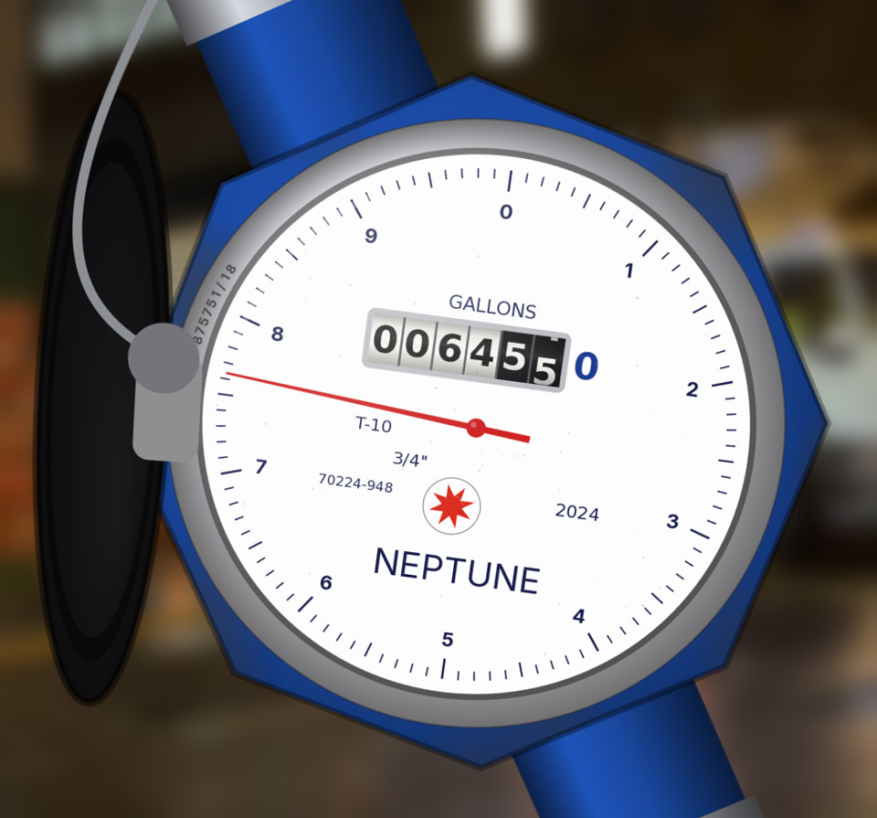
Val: 64547.6; gal
